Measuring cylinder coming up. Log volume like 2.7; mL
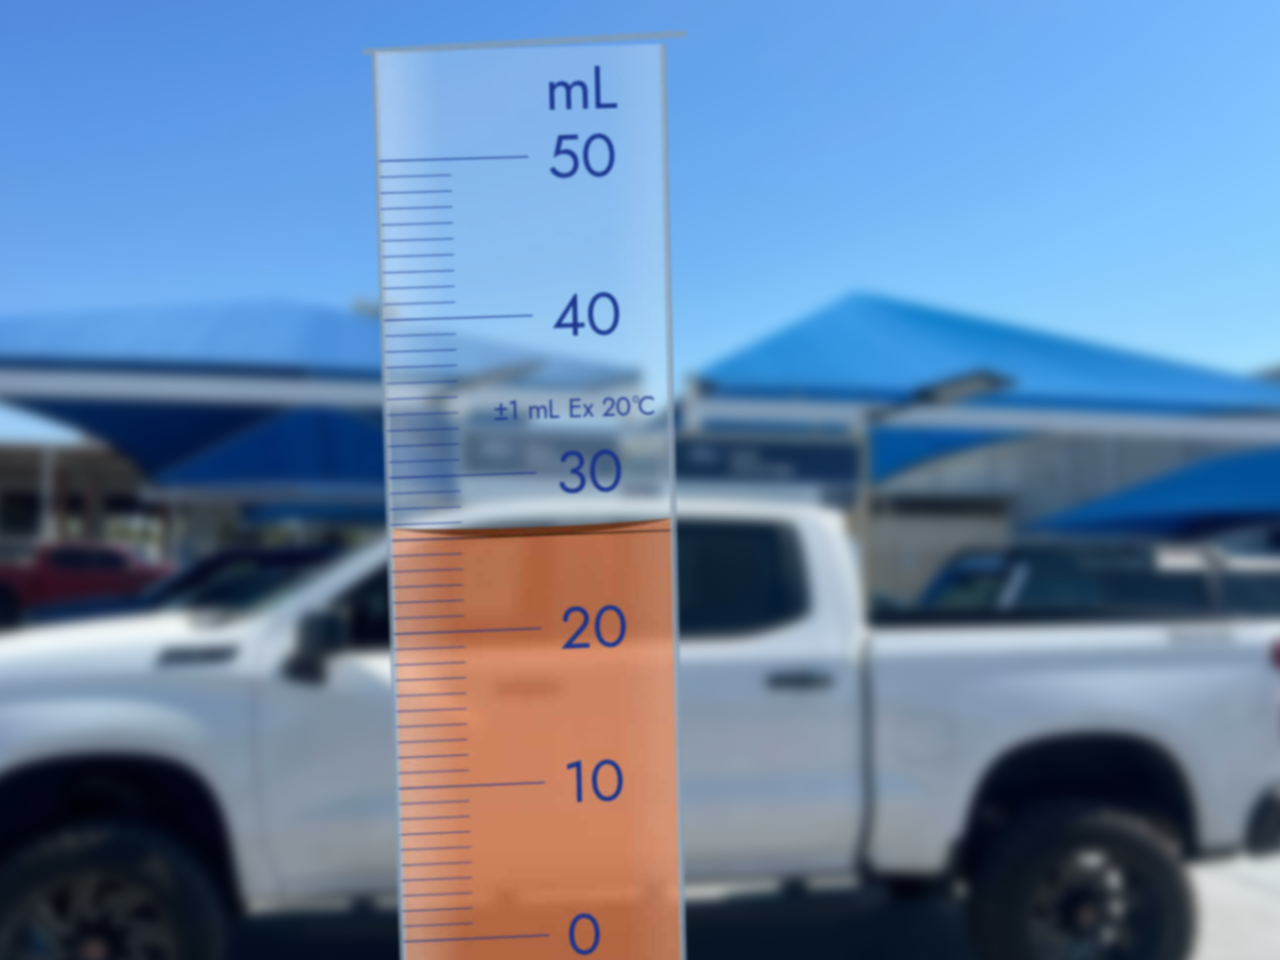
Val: 26; mL
